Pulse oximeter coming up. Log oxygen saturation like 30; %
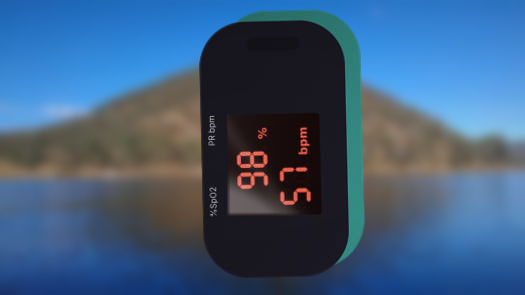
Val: 98; %
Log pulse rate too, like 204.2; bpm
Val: 57; bpm
